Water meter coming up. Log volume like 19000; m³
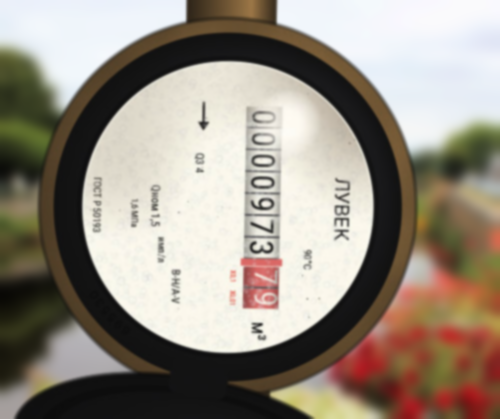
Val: 973.79; m³
